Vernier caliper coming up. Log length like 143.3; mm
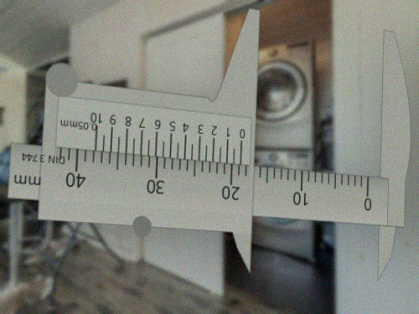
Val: 18.8; mm
